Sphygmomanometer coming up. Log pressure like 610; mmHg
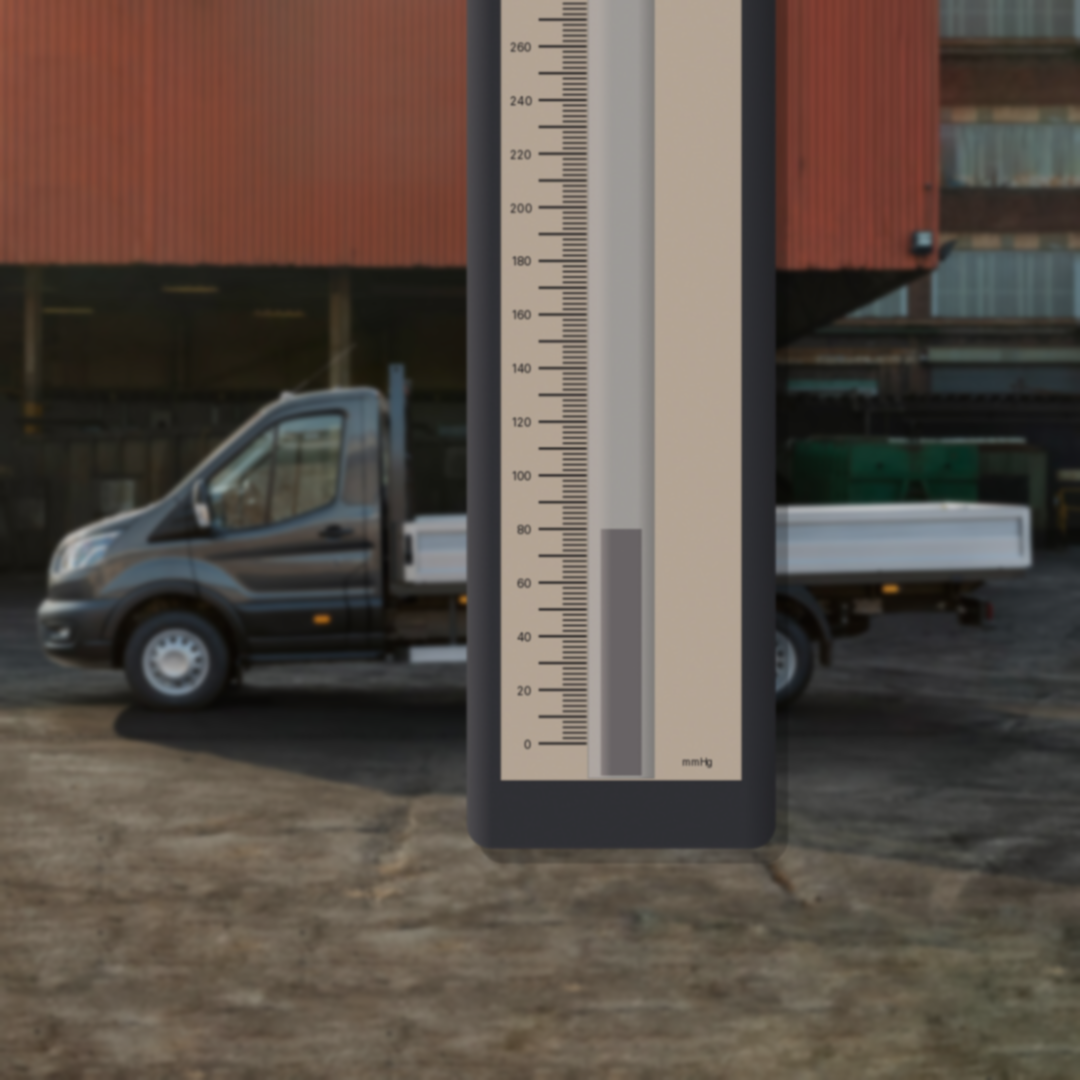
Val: 80; mmHg
